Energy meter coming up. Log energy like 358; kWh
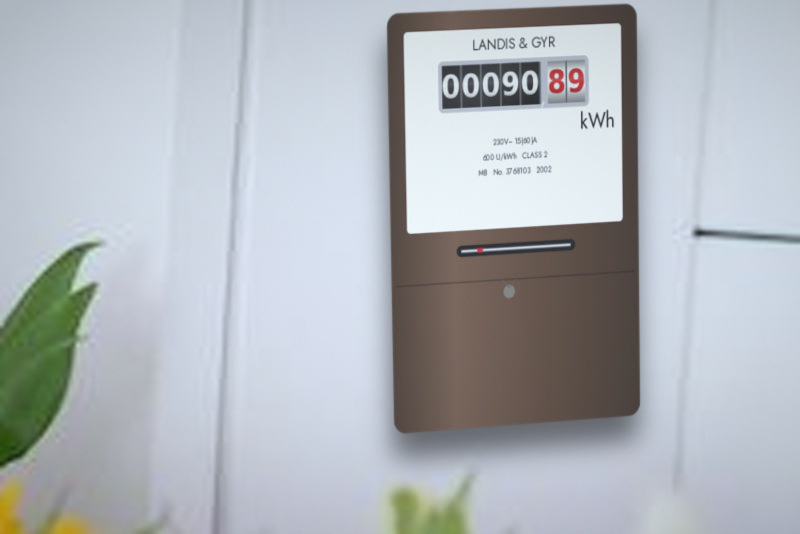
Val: 90.89; kWh
